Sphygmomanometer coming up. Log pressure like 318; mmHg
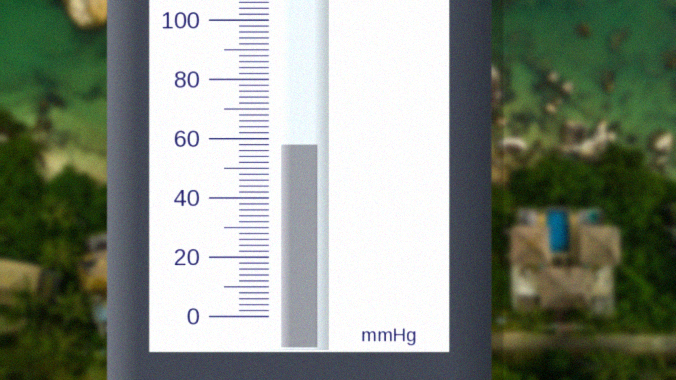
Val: 58; mmHg
